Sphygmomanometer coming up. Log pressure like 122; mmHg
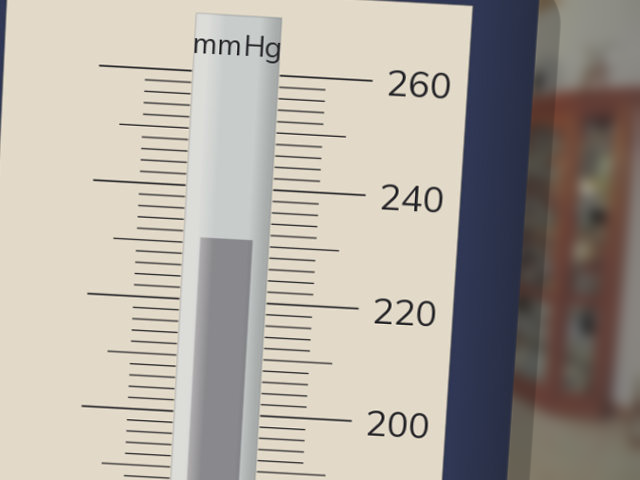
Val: 231; mmHg
